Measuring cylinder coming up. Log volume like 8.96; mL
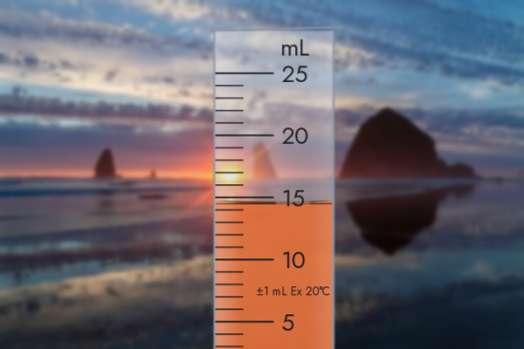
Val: 14.5; mL
